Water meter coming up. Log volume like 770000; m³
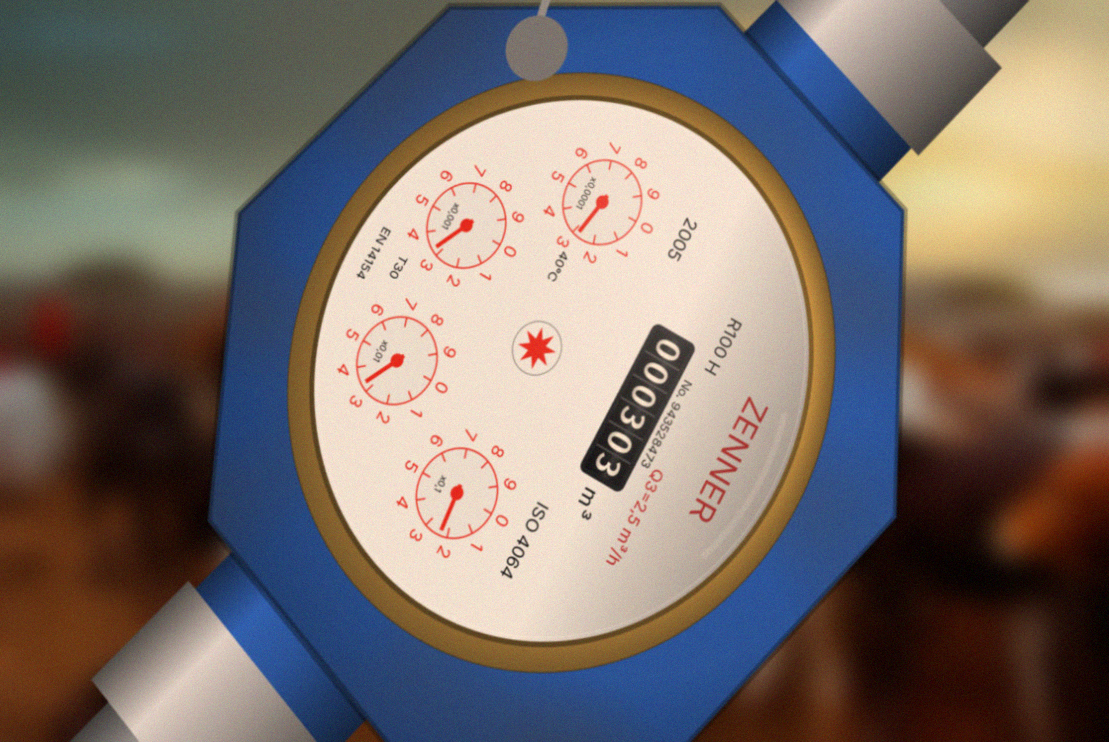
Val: 303.2332; m³
